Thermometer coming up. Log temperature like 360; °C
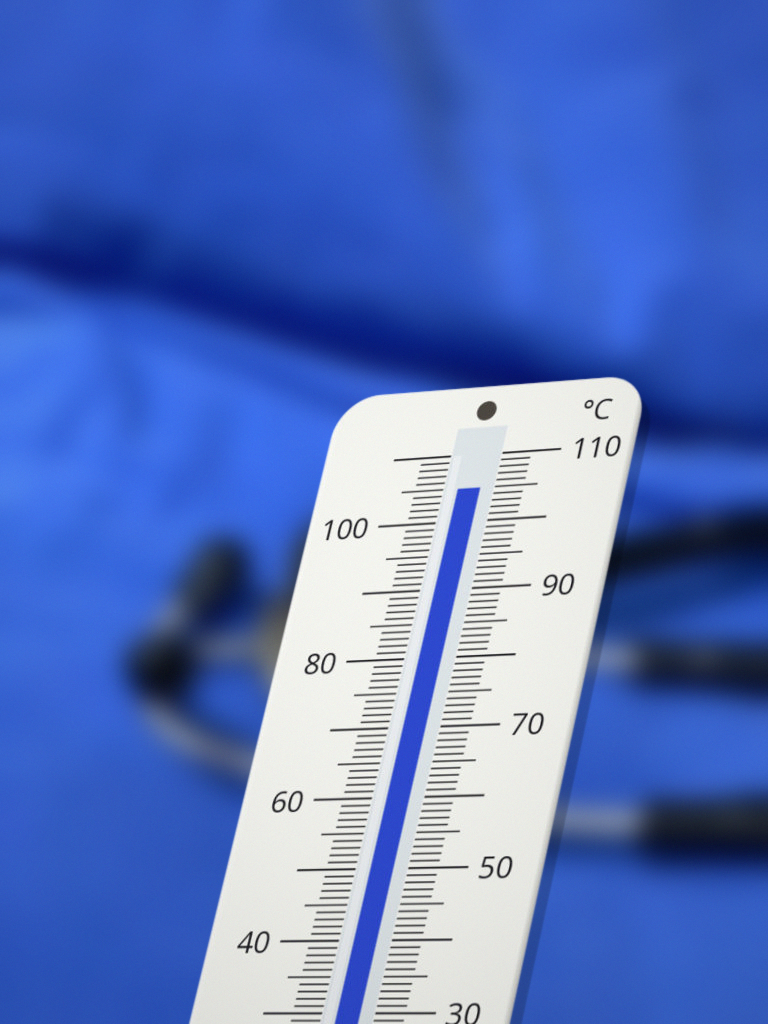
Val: 105; °C
